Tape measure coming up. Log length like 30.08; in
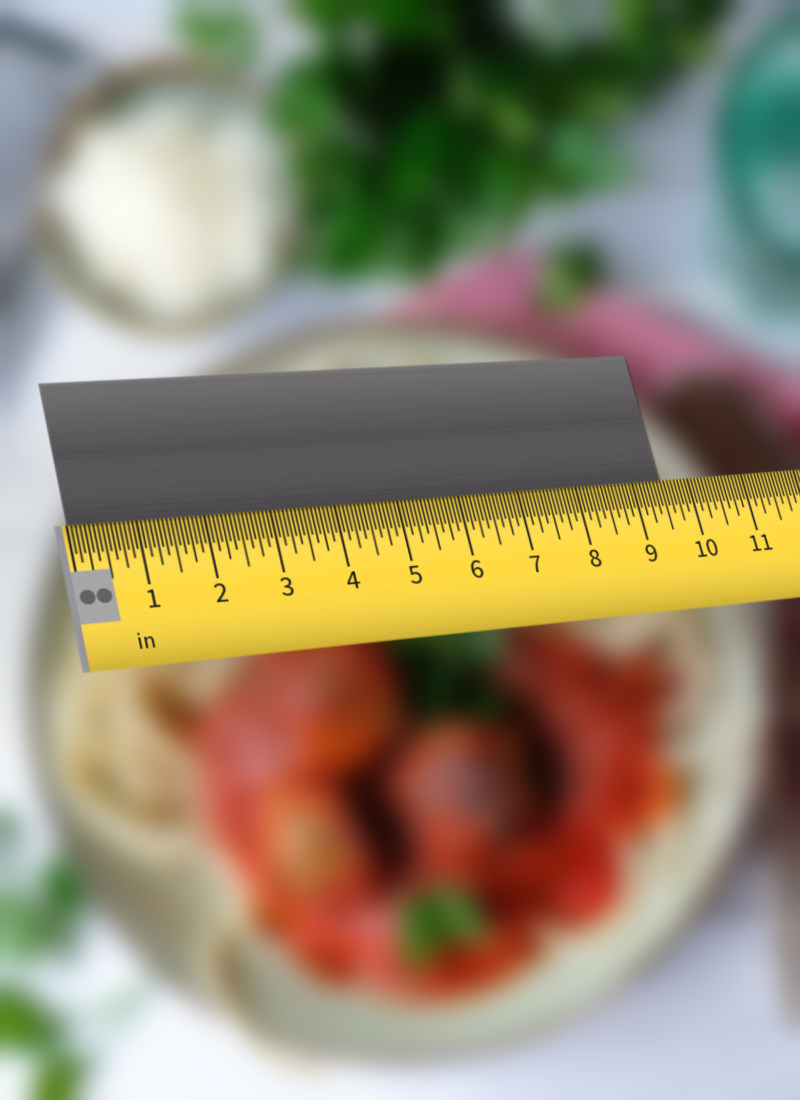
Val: 9.5; in
